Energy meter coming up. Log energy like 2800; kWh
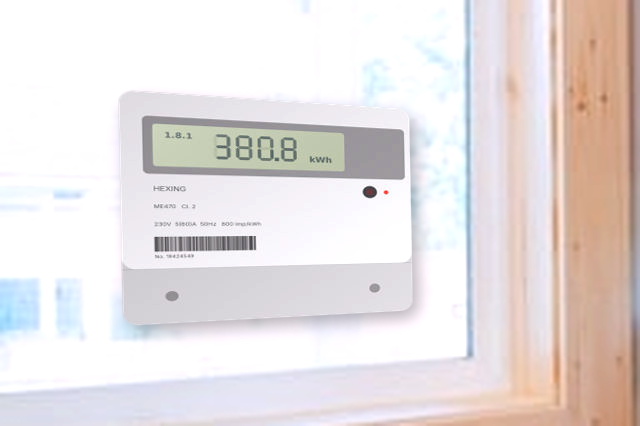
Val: 380.8; kWh
